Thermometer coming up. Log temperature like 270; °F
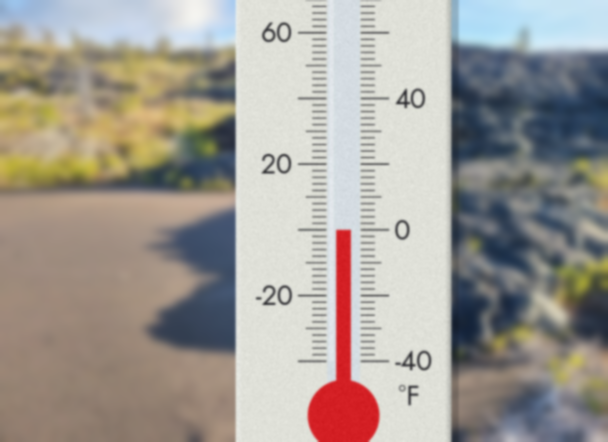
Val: 0; °F
